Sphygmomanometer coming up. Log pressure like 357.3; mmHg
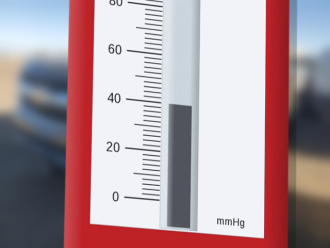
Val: 40; mmHg
